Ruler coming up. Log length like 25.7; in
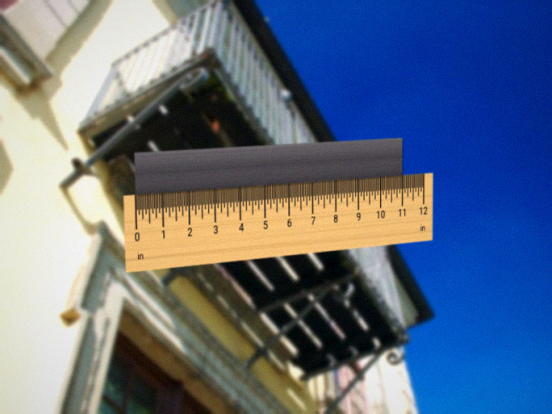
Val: 11; in
